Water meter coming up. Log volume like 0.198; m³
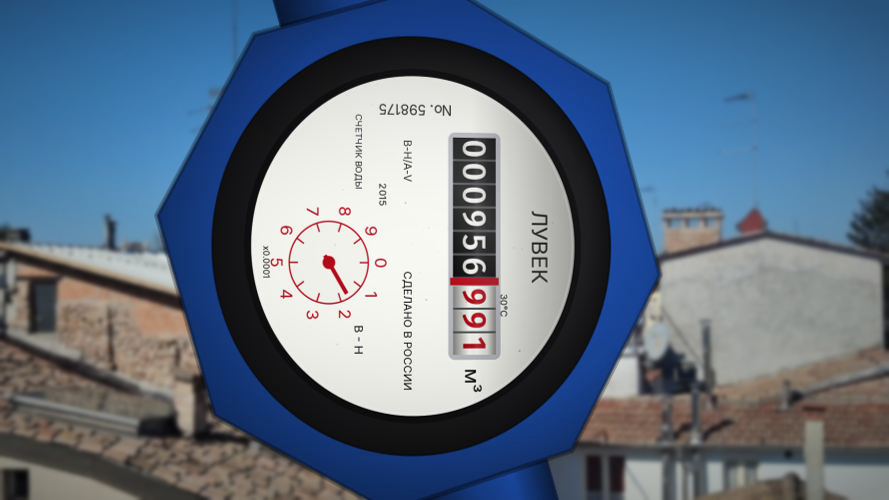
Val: 956.9911; m³
